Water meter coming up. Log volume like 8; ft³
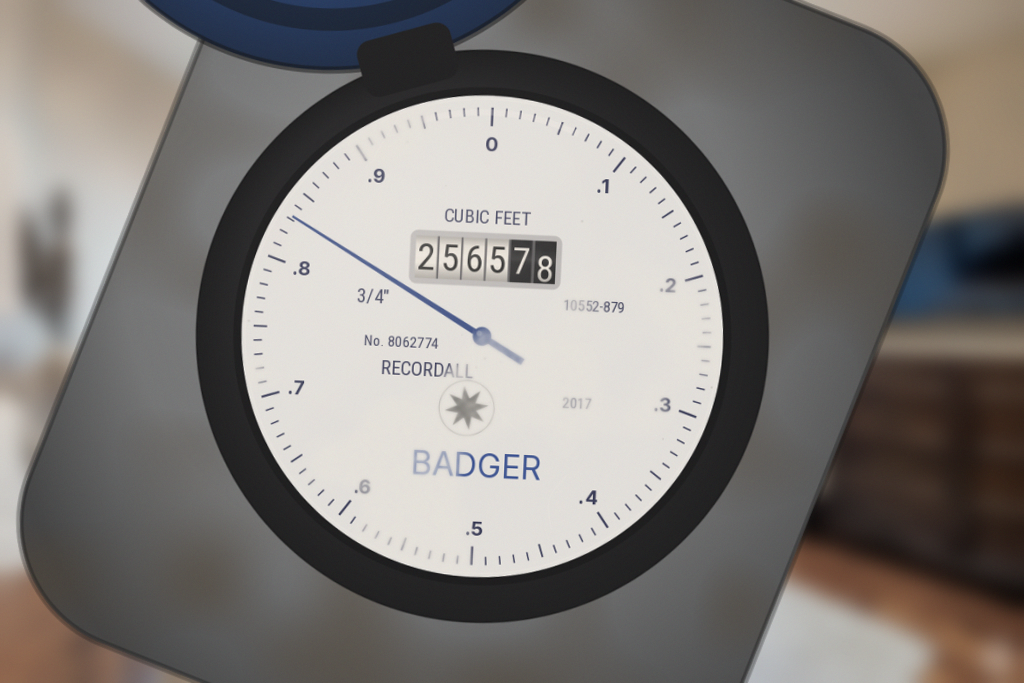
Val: 256577.83; ft³
